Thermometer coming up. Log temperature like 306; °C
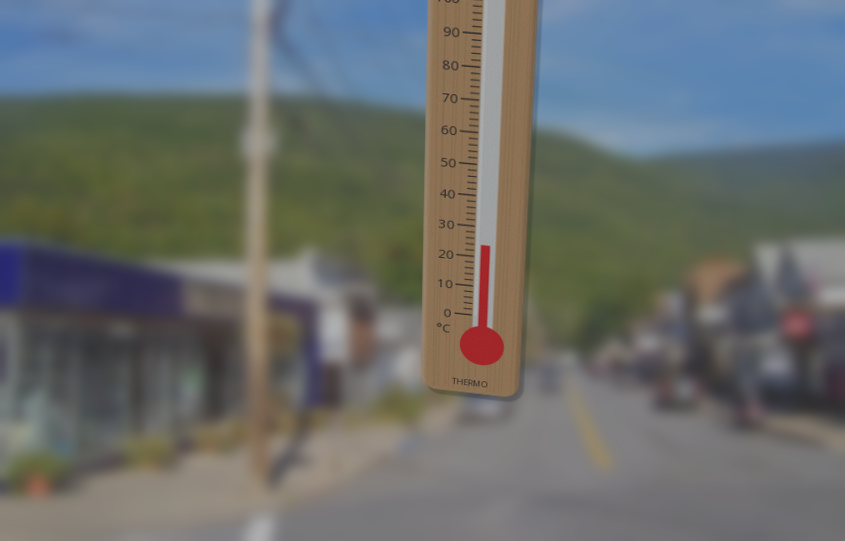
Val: 24; °C
